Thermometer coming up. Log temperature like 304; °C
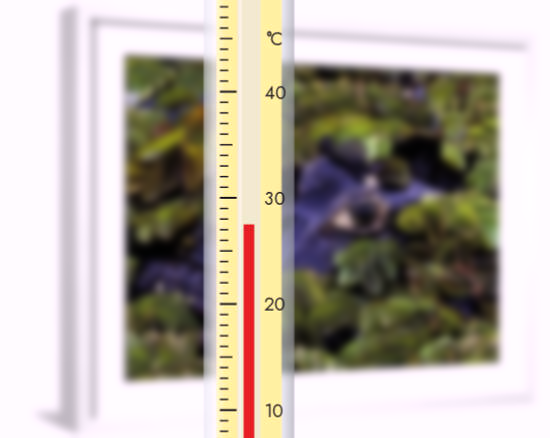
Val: 27.5; °C
